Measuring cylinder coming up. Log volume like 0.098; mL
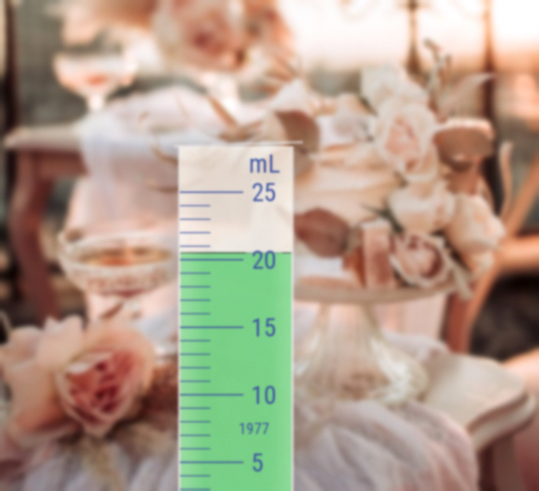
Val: 20.5; mL
